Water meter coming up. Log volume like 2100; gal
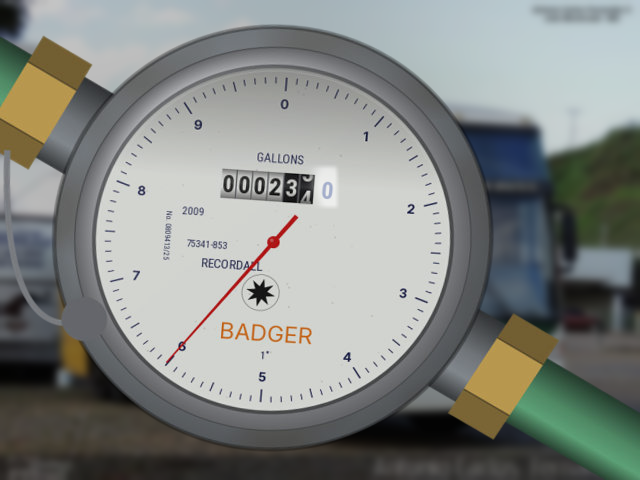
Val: 2336.0; gal
